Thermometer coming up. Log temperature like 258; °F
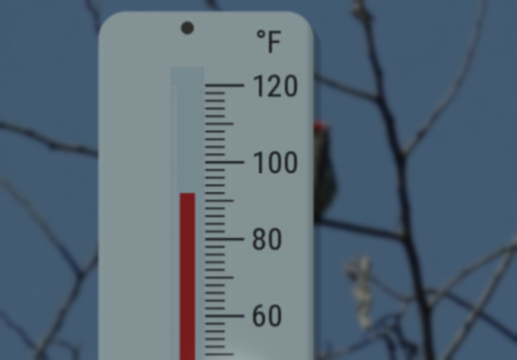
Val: 92; °F
